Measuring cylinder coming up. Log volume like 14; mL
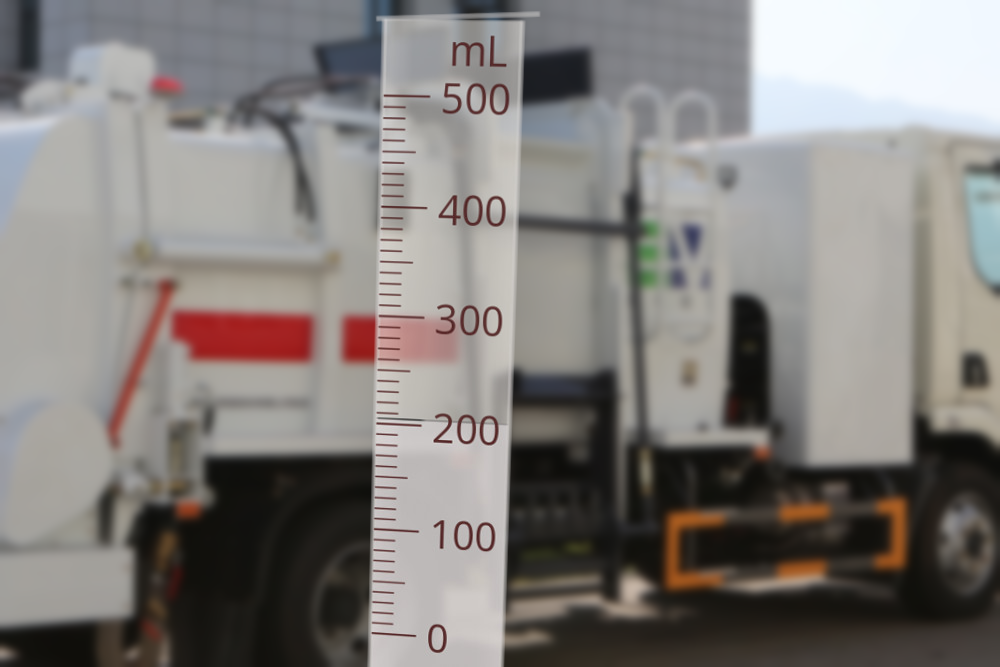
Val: 205; mL
